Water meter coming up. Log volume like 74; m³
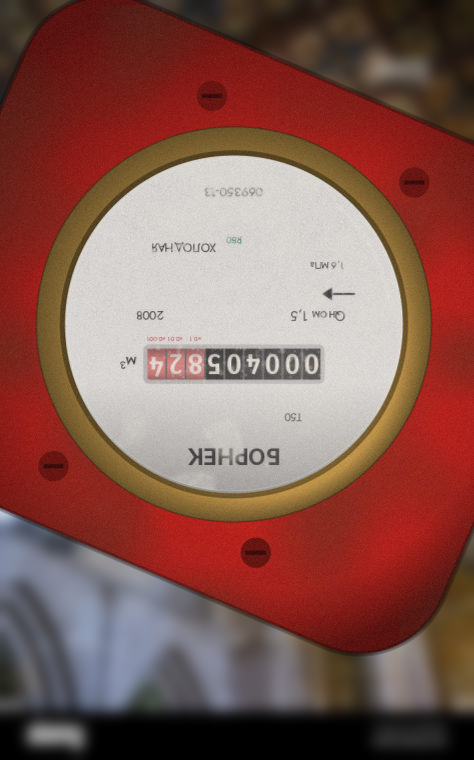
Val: 405.824; m³
